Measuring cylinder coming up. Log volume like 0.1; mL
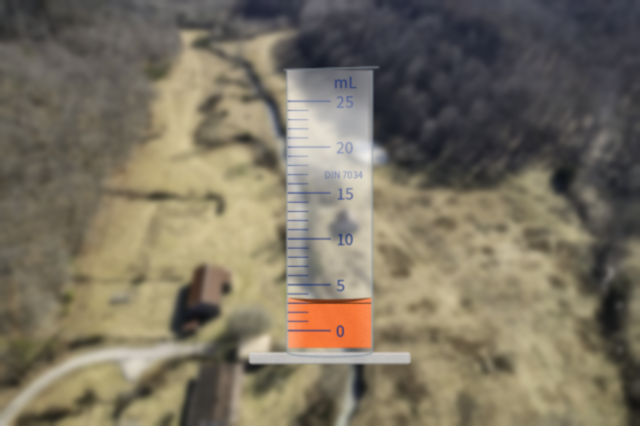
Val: 3; mL
